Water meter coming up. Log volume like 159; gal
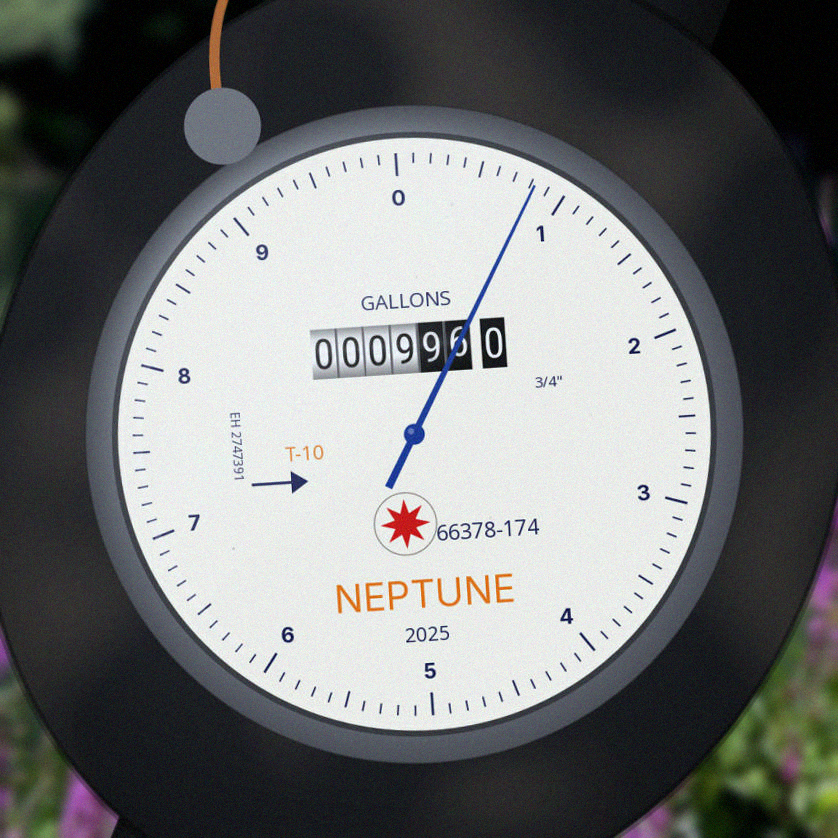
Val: 9960.8; gal
